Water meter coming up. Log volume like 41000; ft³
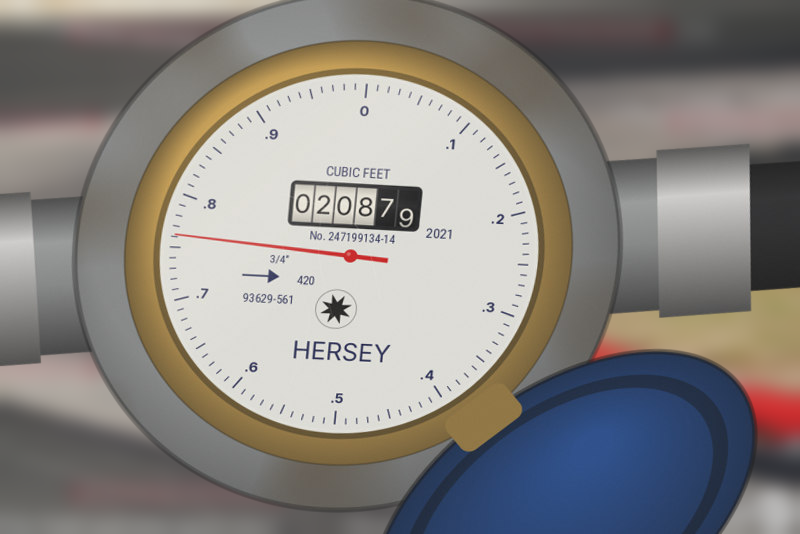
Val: 20878.76; ft³
